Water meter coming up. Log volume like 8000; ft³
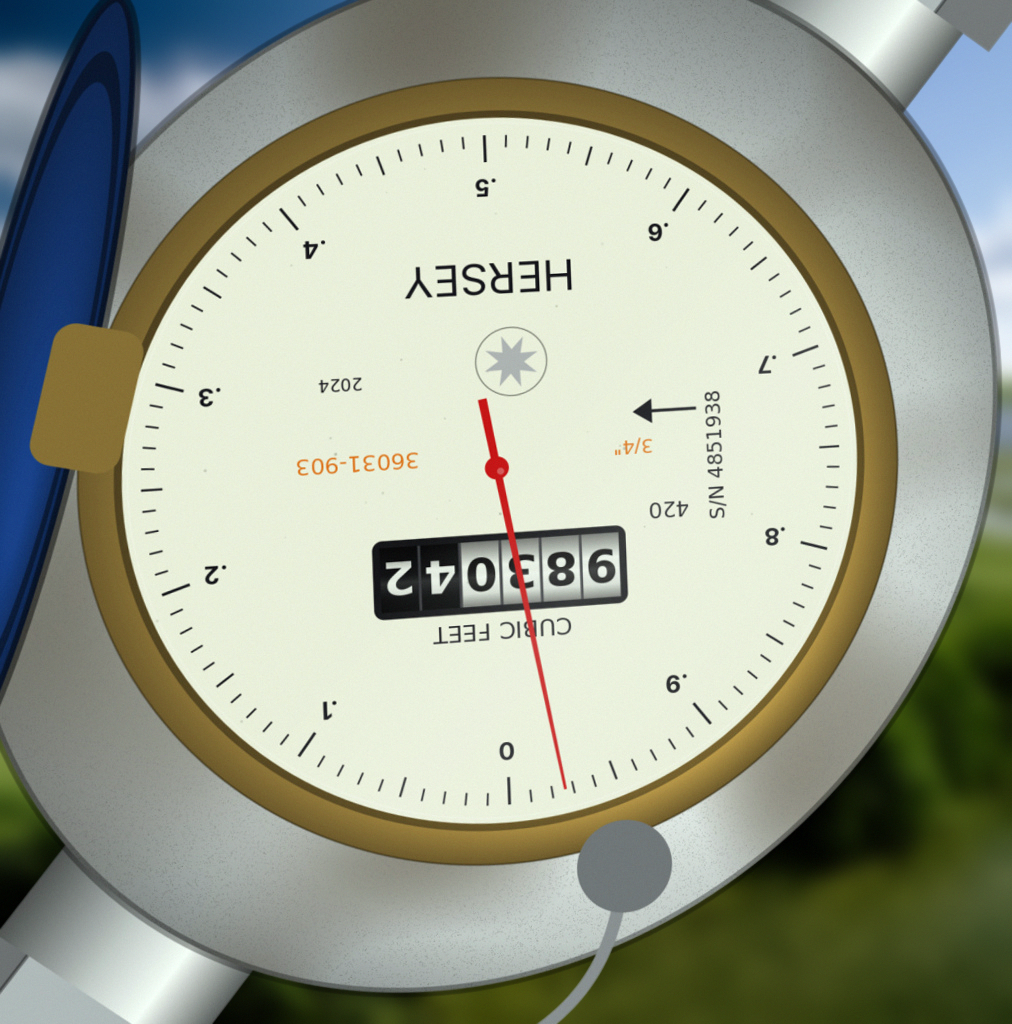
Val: 983041.97; ft³
